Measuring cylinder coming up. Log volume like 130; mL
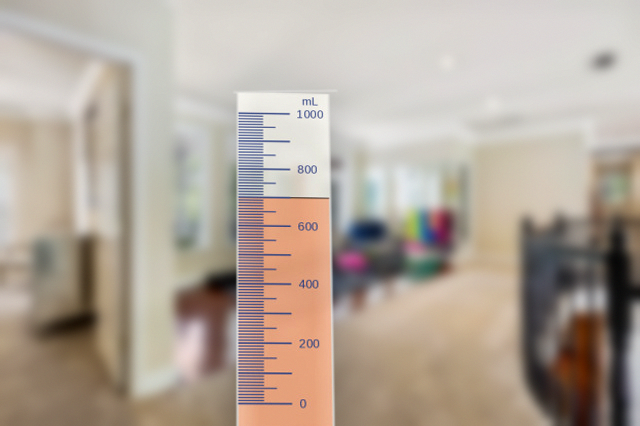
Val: 700; mL
